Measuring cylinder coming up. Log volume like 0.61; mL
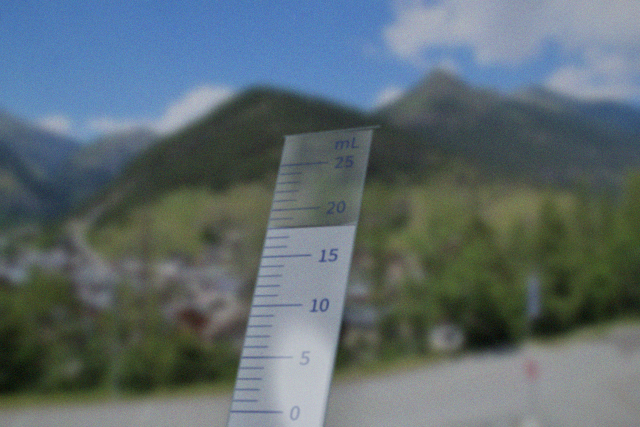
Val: 18; mL
